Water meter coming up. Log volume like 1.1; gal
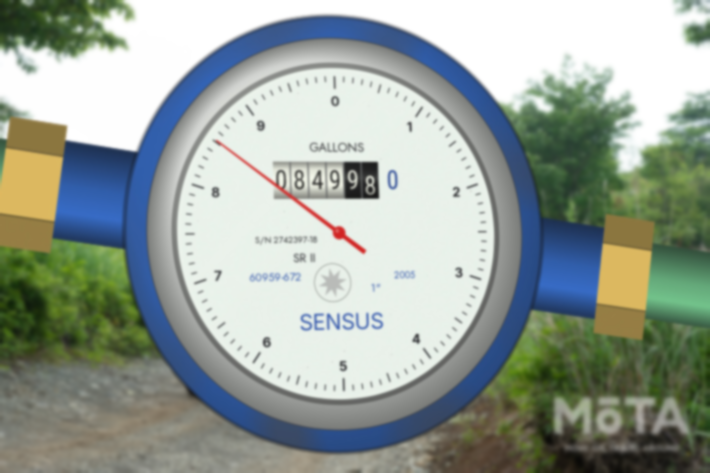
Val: 849978.5; gal
